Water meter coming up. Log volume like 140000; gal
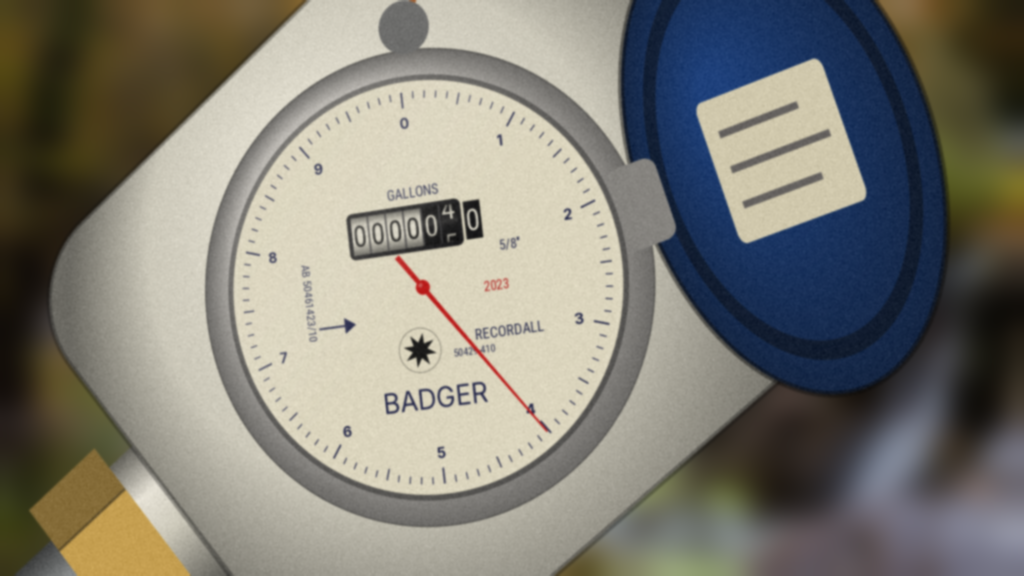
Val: 44.0; gal
